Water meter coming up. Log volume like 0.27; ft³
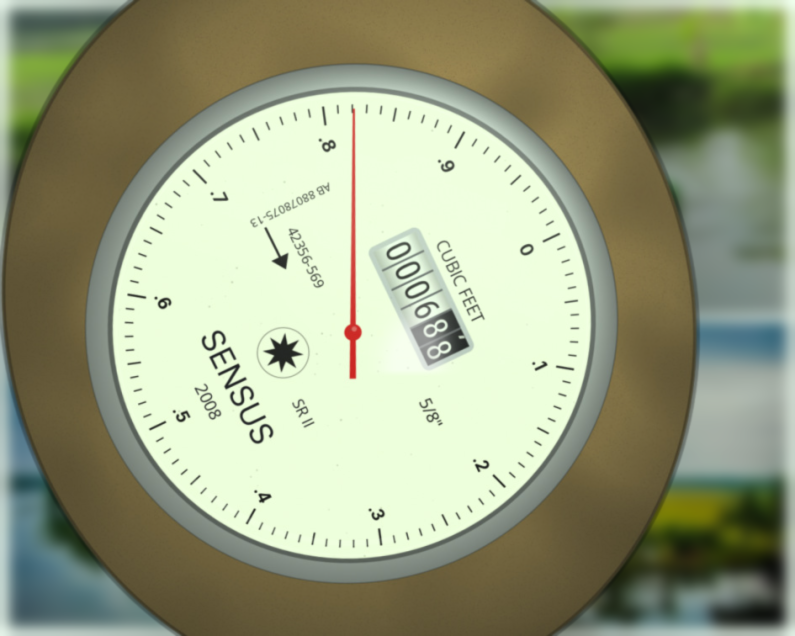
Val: 687.82; ft³
